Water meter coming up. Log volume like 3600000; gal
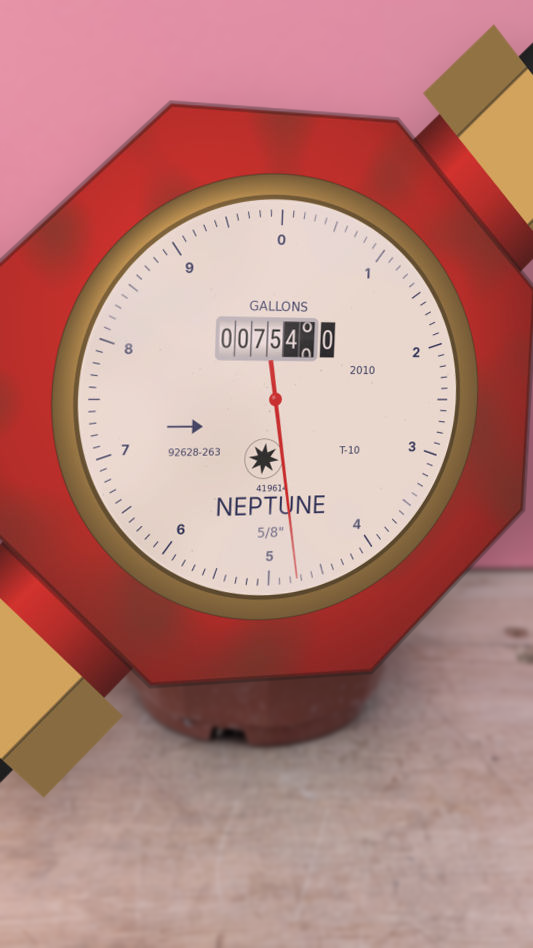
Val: 75484.7; gal
